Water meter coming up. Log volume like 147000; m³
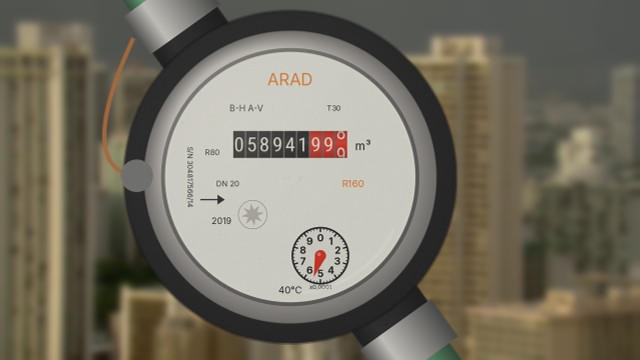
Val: 58941.9985; m³
